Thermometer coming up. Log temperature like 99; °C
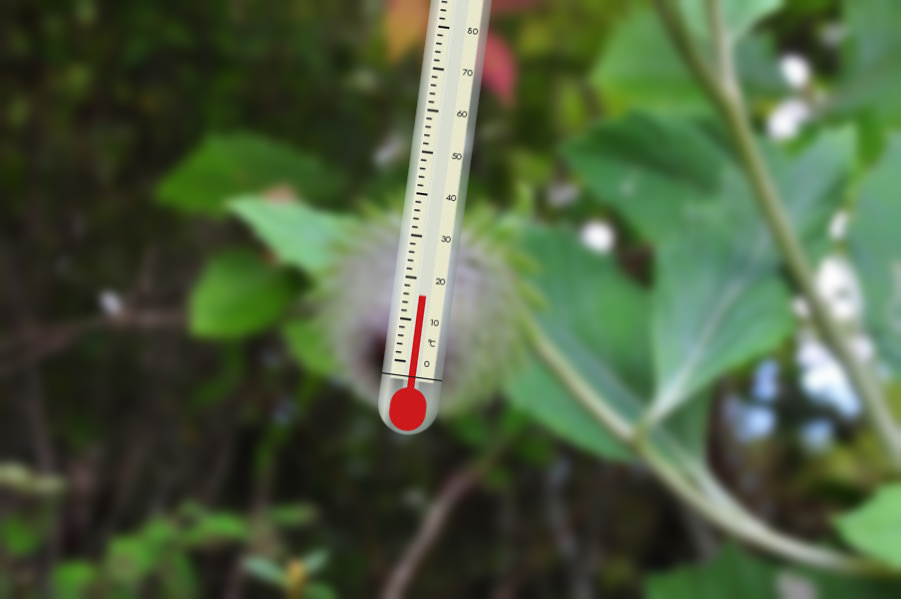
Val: 16; °C
